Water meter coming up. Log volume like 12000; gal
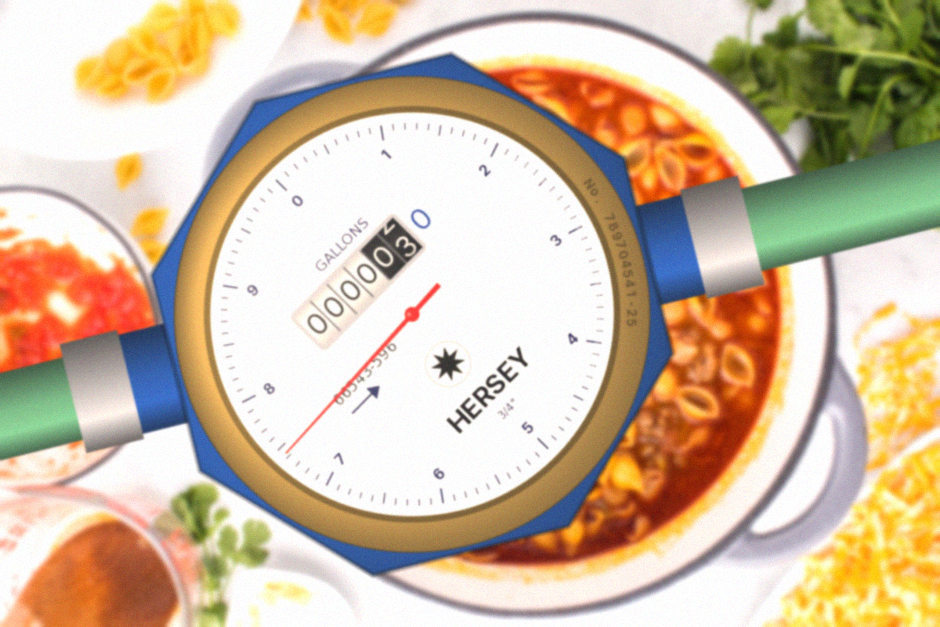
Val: 27.4; gal
